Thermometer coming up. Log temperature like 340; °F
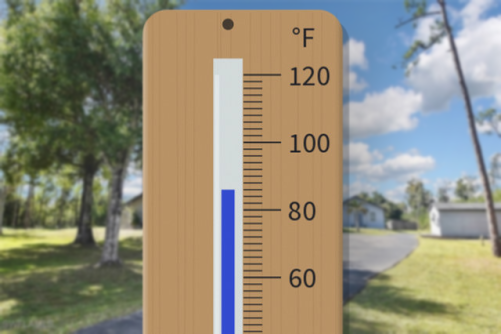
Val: 86; °F
